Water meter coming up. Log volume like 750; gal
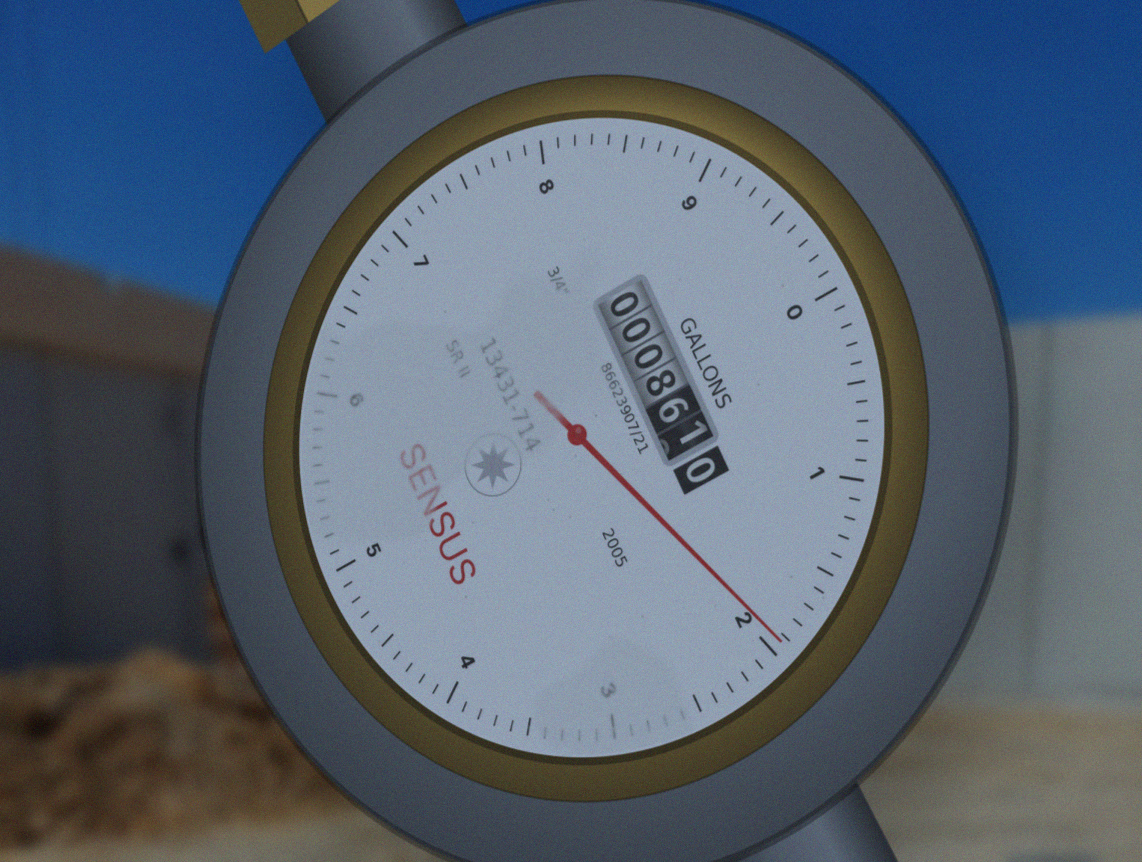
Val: 8611.9; gal
